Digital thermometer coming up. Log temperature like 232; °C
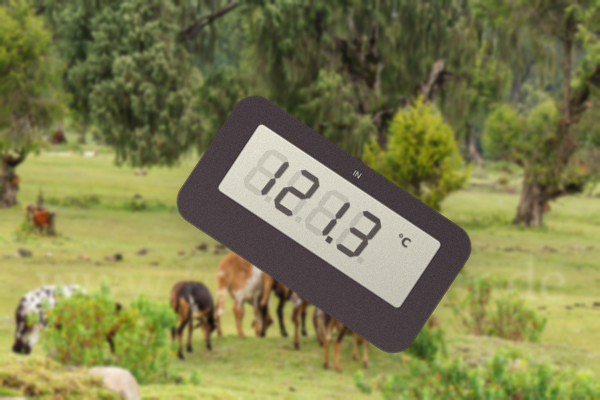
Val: 121.3; °C
